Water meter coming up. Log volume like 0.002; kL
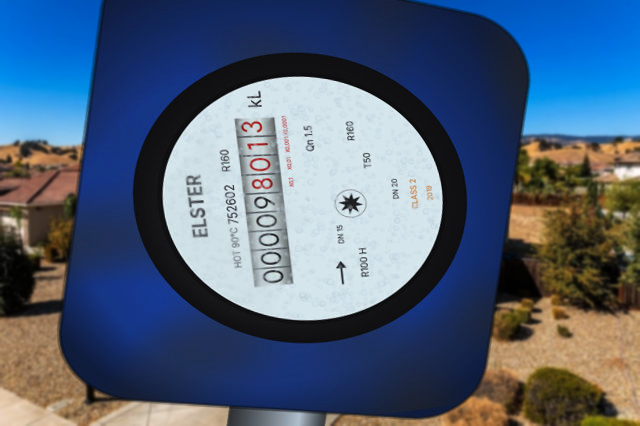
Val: 9.8013; kL
